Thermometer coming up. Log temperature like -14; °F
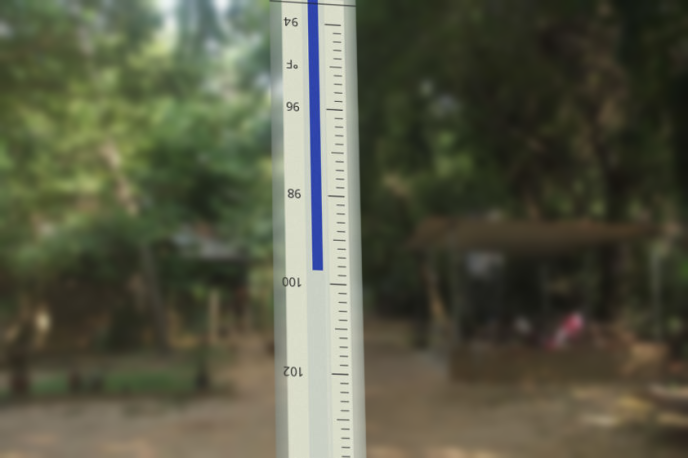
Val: 99.7; °F
